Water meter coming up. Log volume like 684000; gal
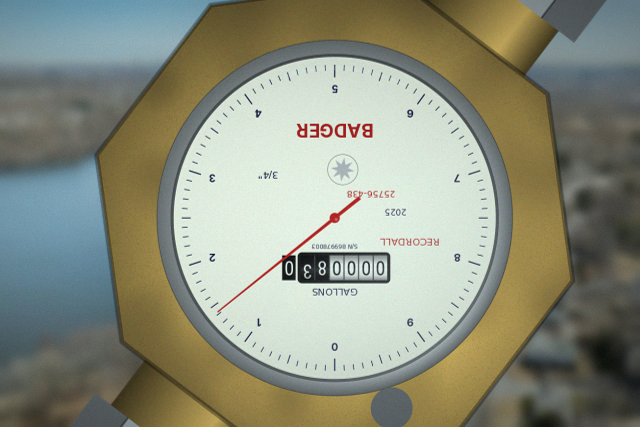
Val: 831.4; gal
